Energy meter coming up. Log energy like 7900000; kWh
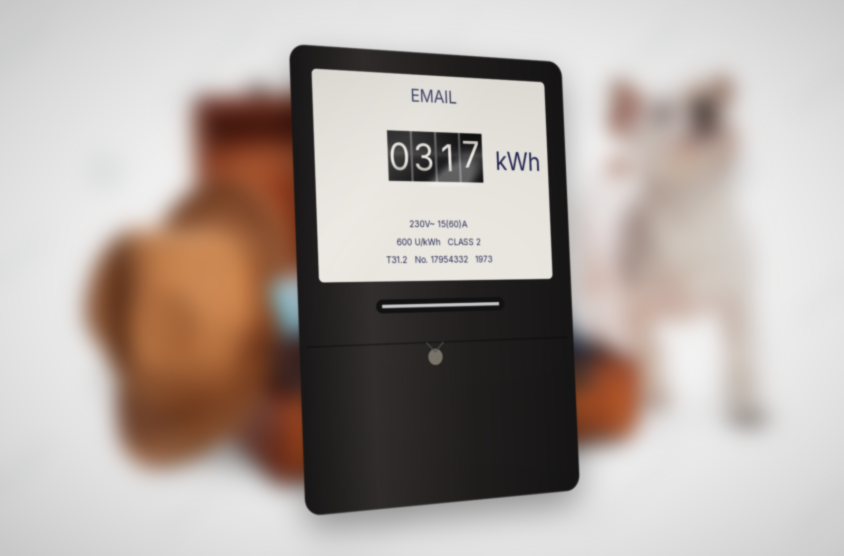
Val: 317; kWh
